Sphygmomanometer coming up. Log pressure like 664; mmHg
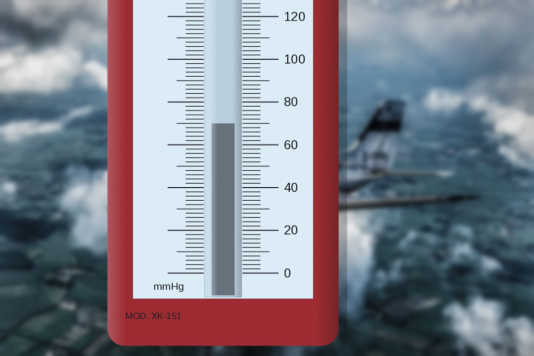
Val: 70; mmHg
